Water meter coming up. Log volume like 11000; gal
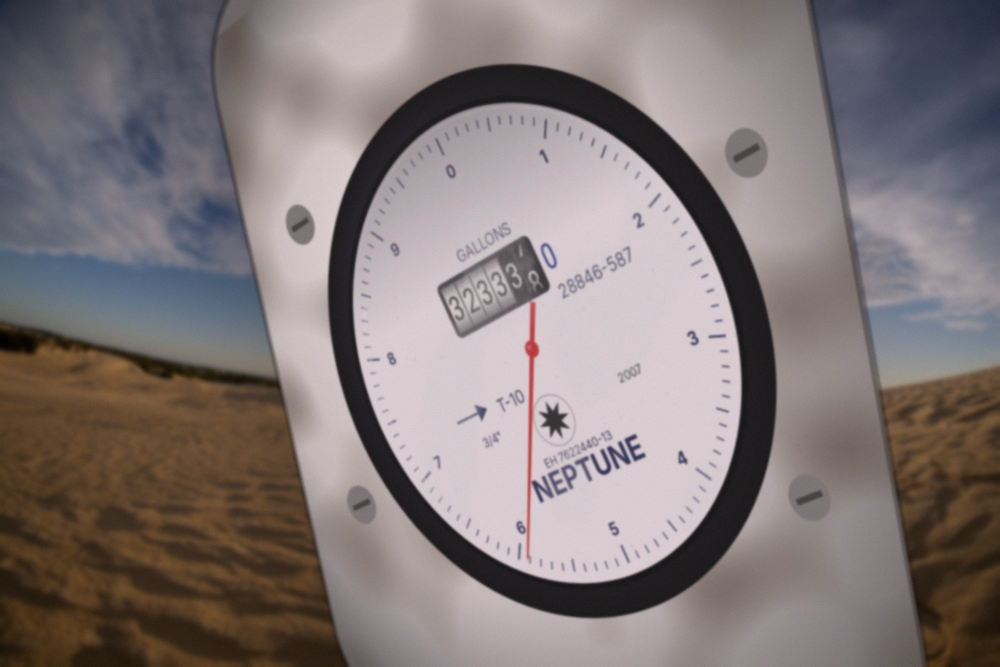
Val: 3233375.9; gal
